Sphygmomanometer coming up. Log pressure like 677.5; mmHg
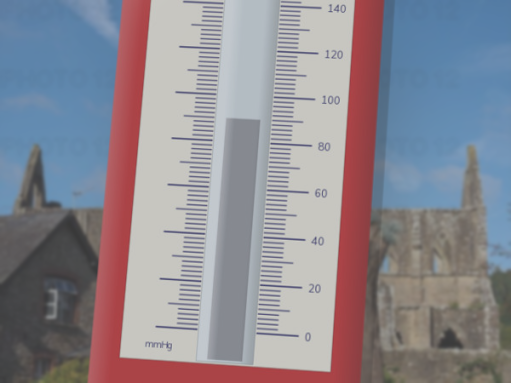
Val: 90; mmHg
